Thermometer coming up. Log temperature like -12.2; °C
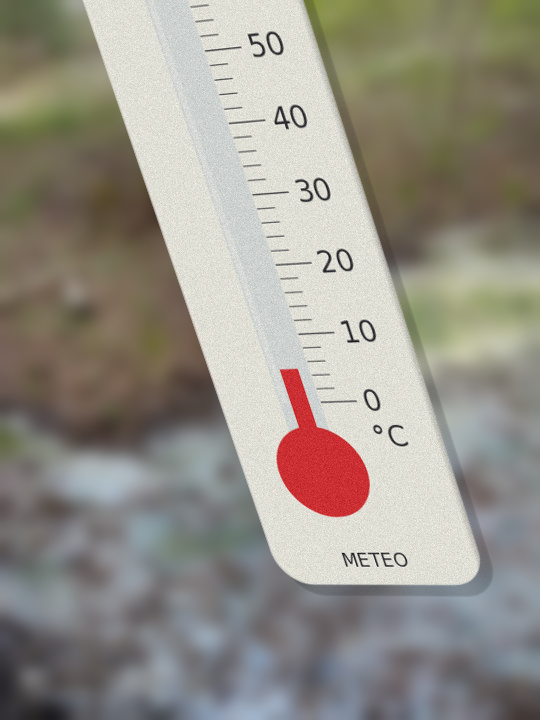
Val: 5; °C
